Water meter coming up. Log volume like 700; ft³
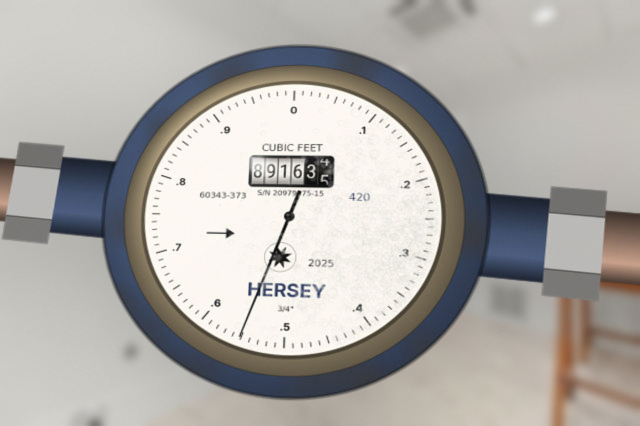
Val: 891634.55; ft³
